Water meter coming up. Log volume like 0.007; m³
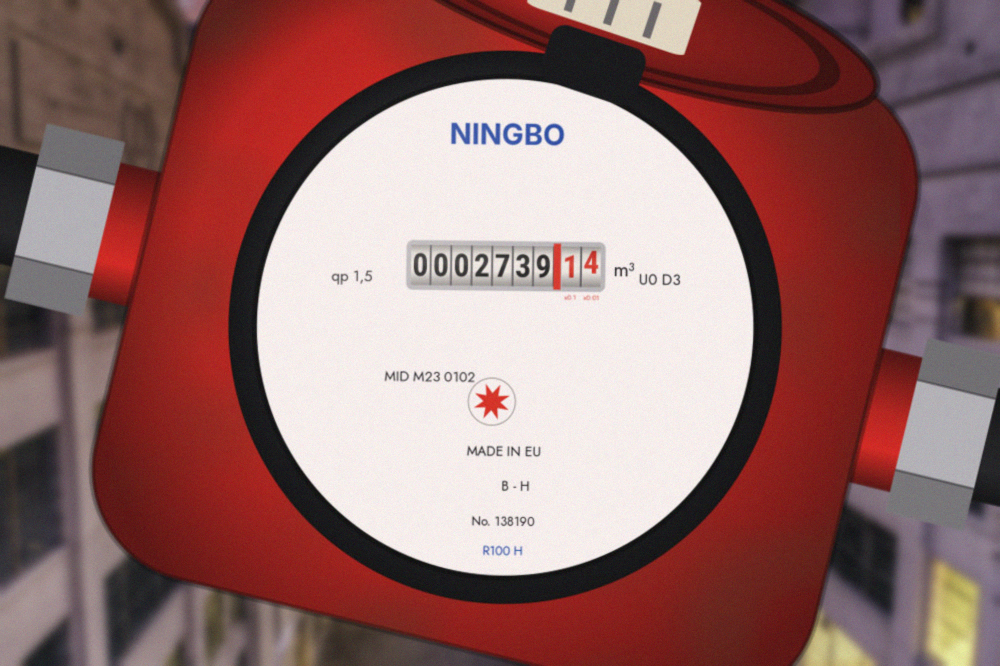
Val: 2739.14; m³
